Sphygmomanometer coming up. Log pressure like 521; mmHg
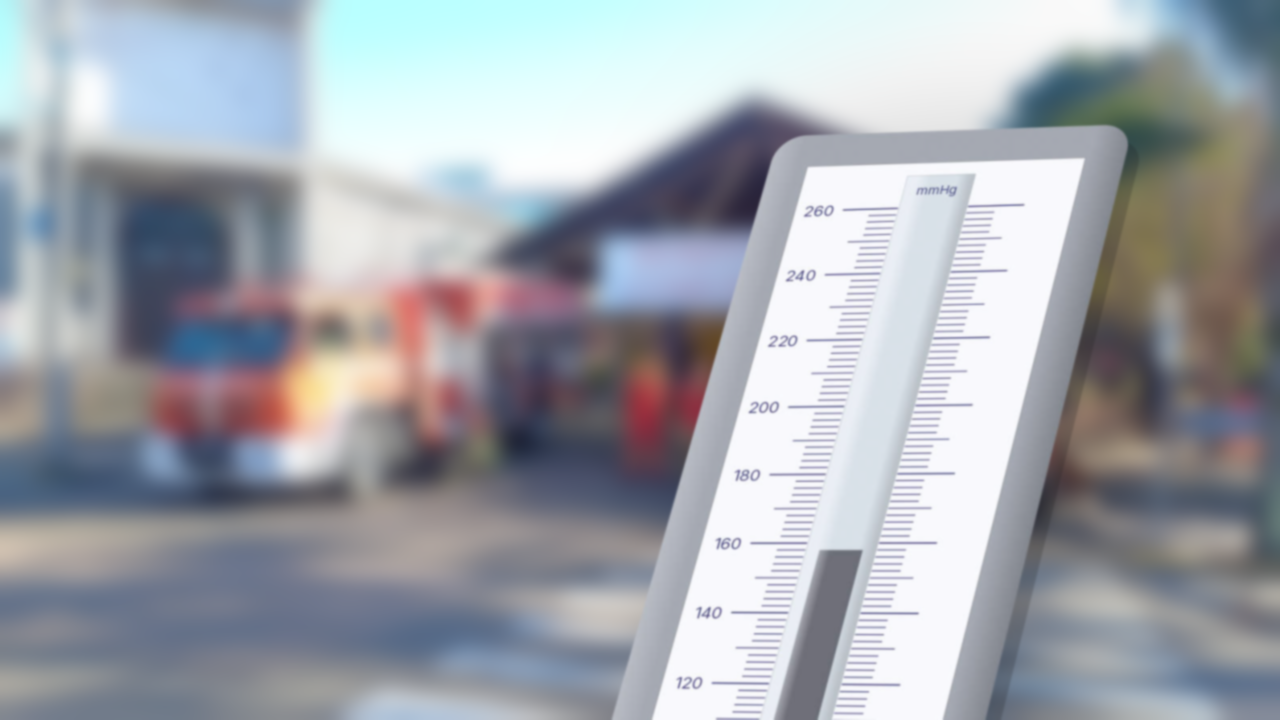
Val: 158; mmHg
